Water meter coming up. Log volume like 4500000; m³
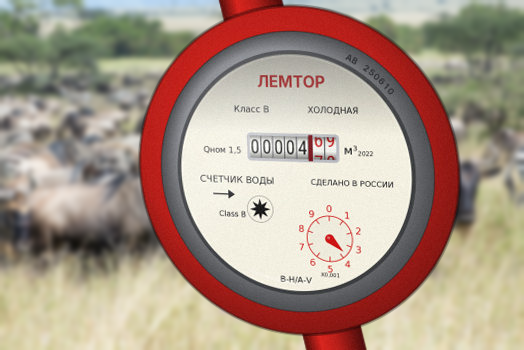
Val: 4.693; m³
